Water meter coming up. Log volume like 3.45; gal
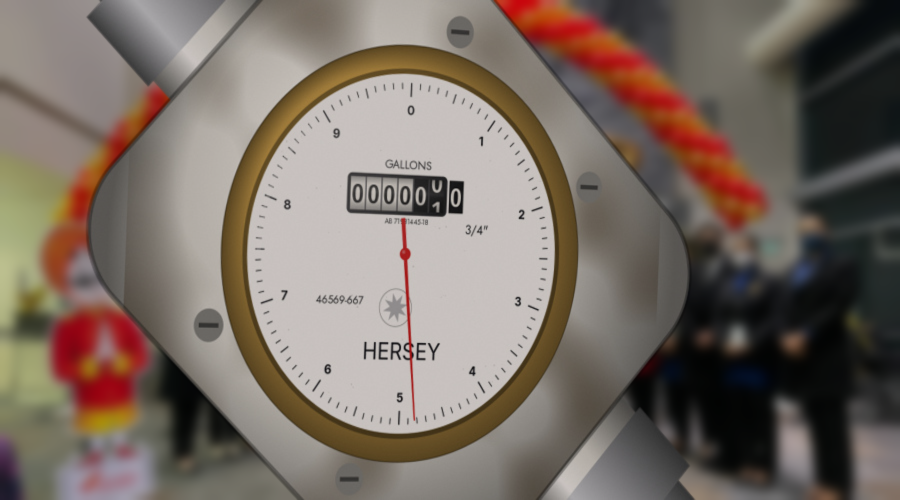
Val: 4.8; gal
